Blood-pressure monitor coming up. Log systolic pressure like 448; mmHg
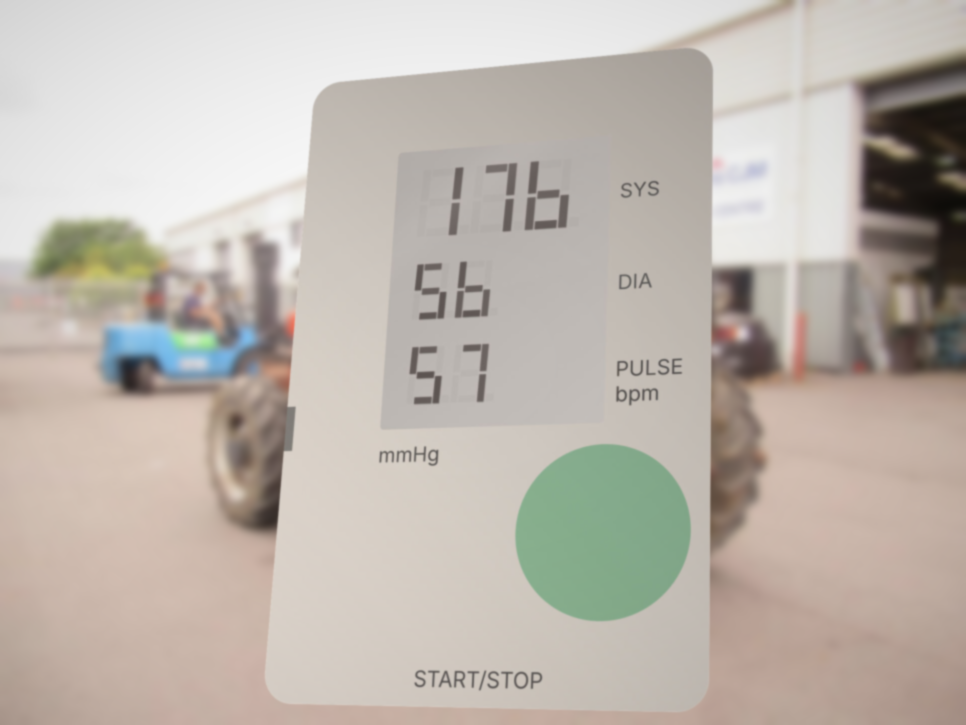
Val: 176; mmHg
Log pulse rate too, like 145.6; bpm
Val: 57; bpm
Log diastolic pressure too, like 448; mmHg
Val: 56; mmHg
